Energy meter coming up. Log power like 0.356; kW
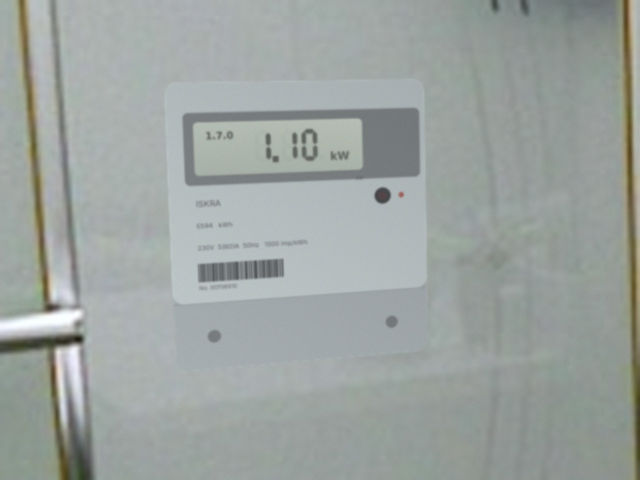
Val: 1.10; kW
